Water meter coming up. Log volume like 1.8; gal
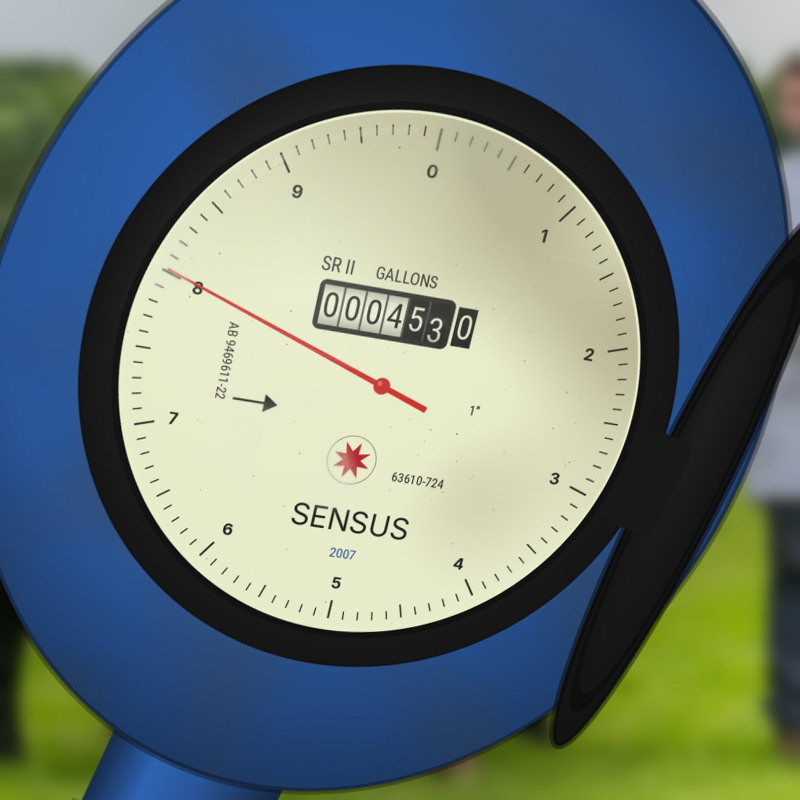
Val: 4528.0; gal
